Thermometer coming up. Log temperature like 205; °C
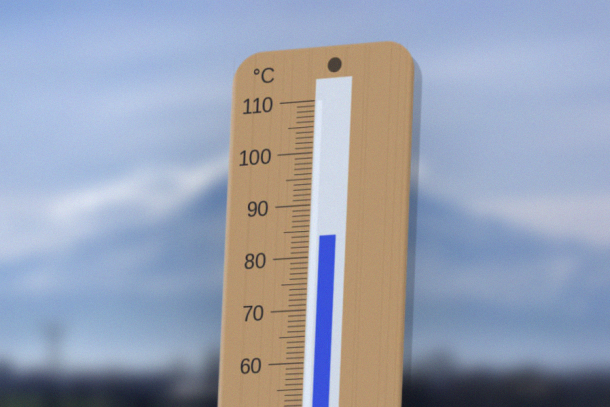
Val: 84; °C
